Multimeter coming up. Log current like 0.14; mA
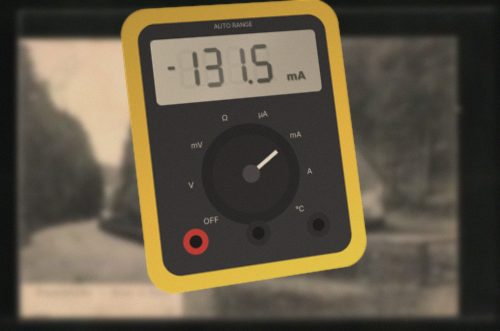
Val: -131.5; mA
